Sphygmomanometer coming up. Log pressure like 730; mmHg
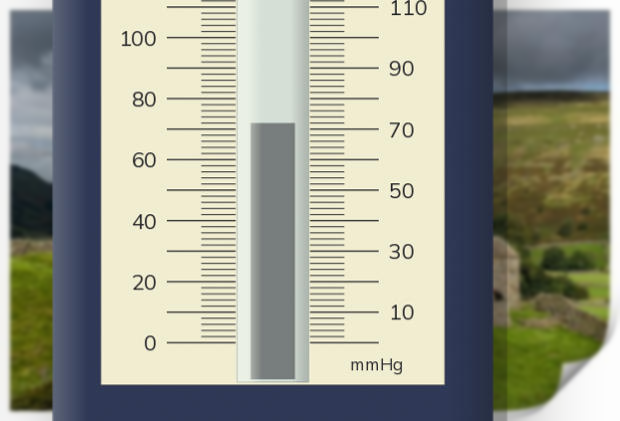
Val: 72; mmHg
